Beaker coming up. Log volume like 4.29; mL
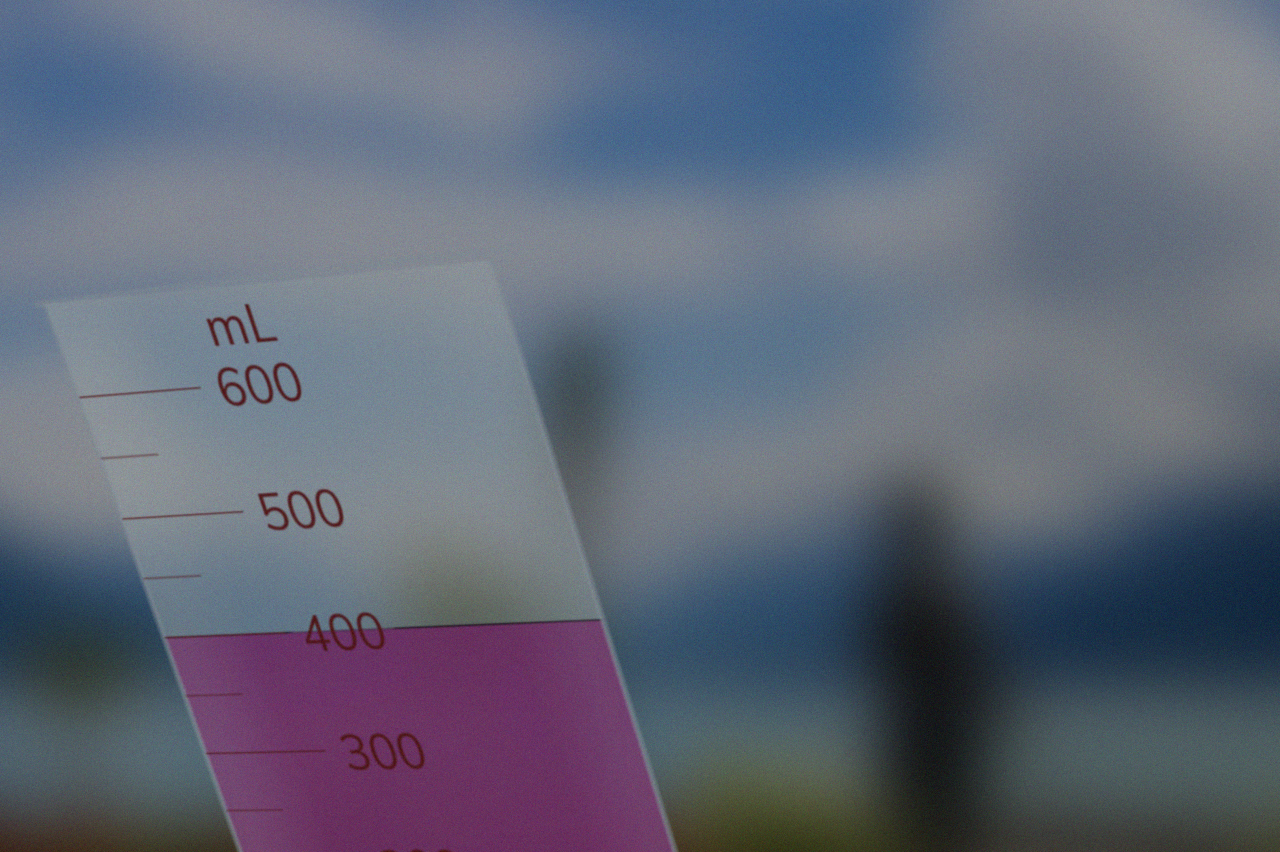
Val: 400; mL
